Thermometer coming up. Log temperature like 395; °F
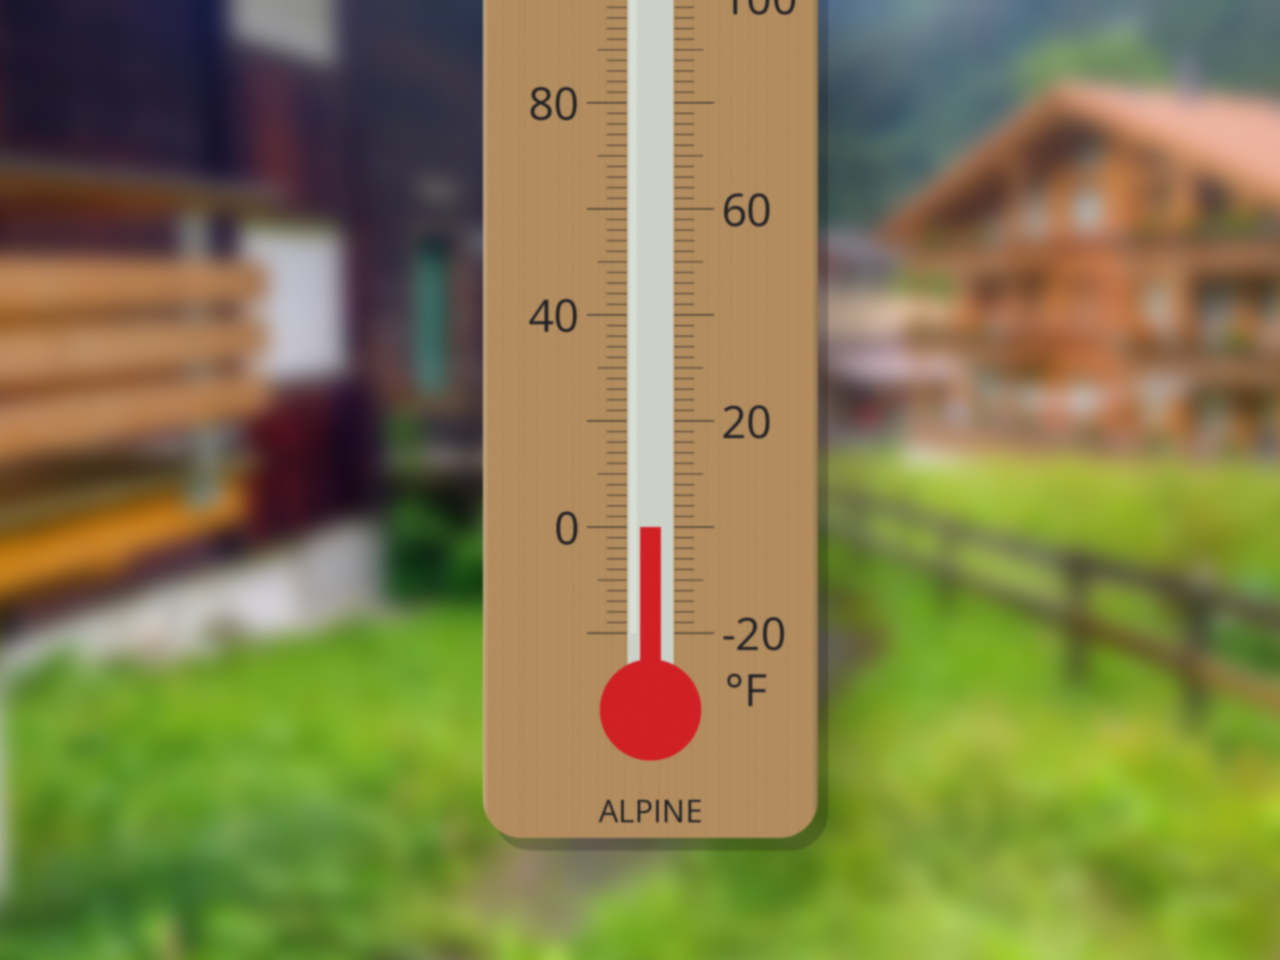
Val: 0; °F
